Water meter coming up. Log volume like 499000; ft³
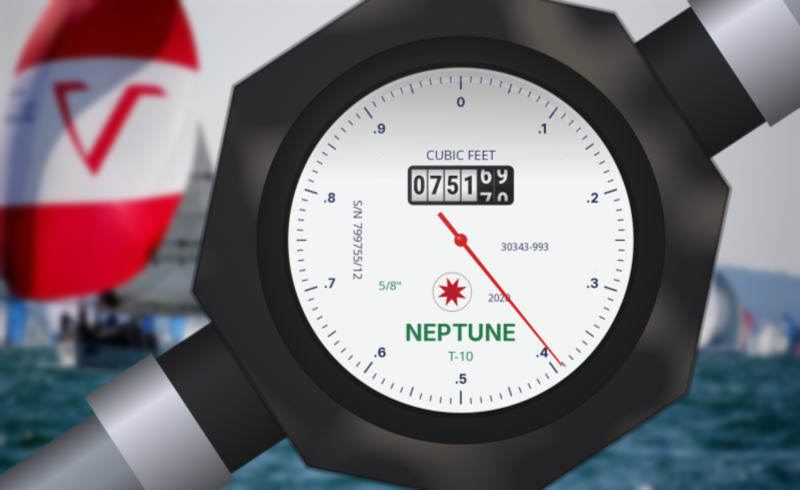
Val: 75169.39; ft³
